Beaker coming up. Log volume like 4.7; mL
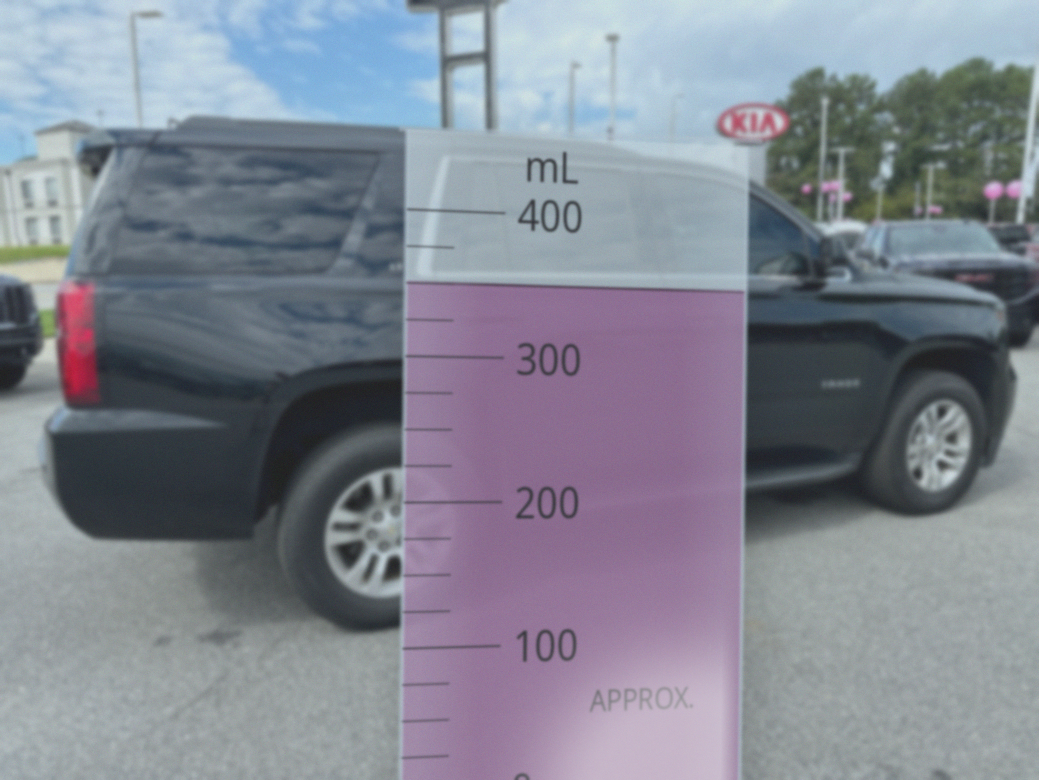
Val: 350; mL
